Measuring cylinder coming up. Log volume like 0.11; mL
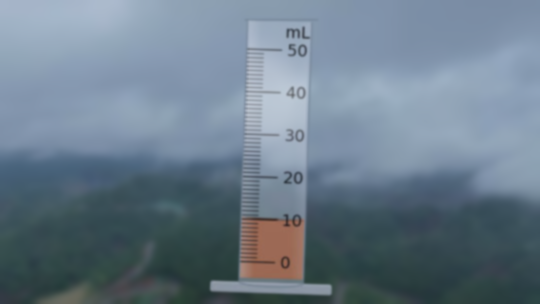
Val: 10; mL
